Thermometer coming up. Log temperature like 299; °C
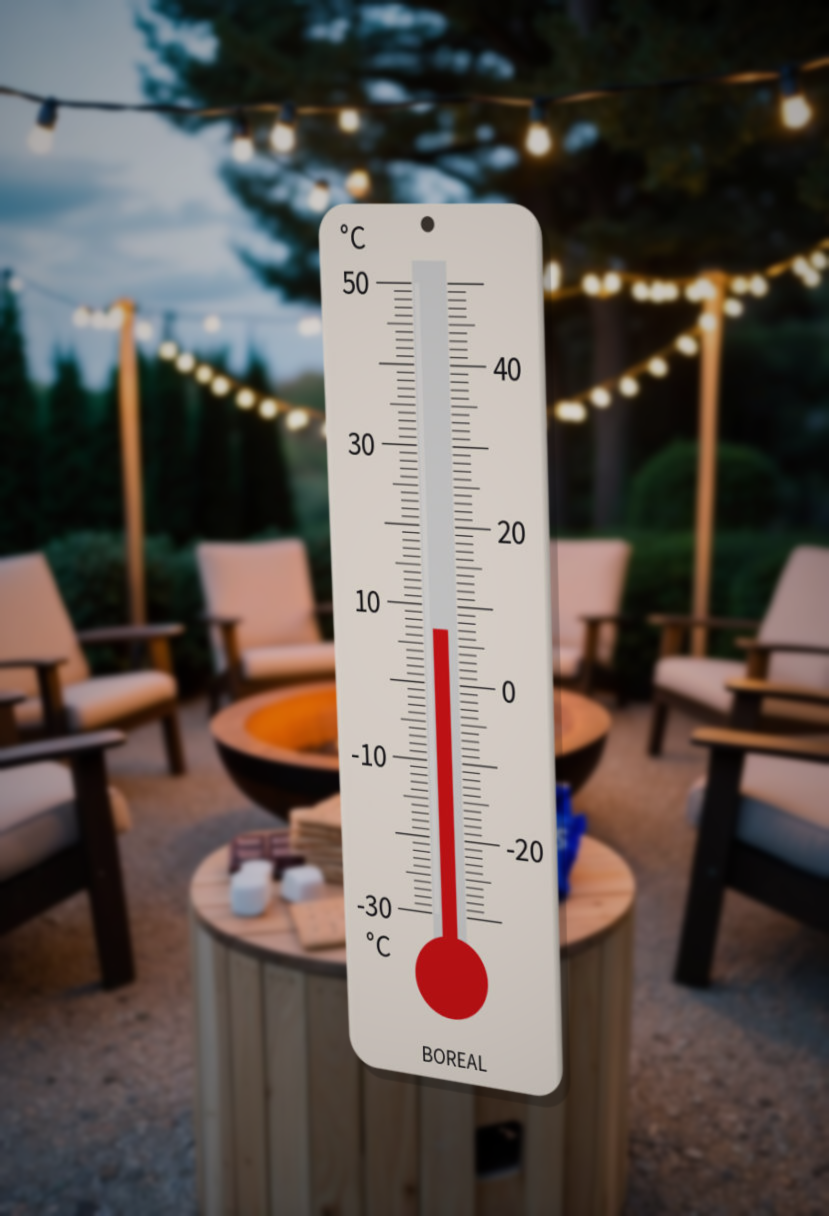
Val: 7; °C
